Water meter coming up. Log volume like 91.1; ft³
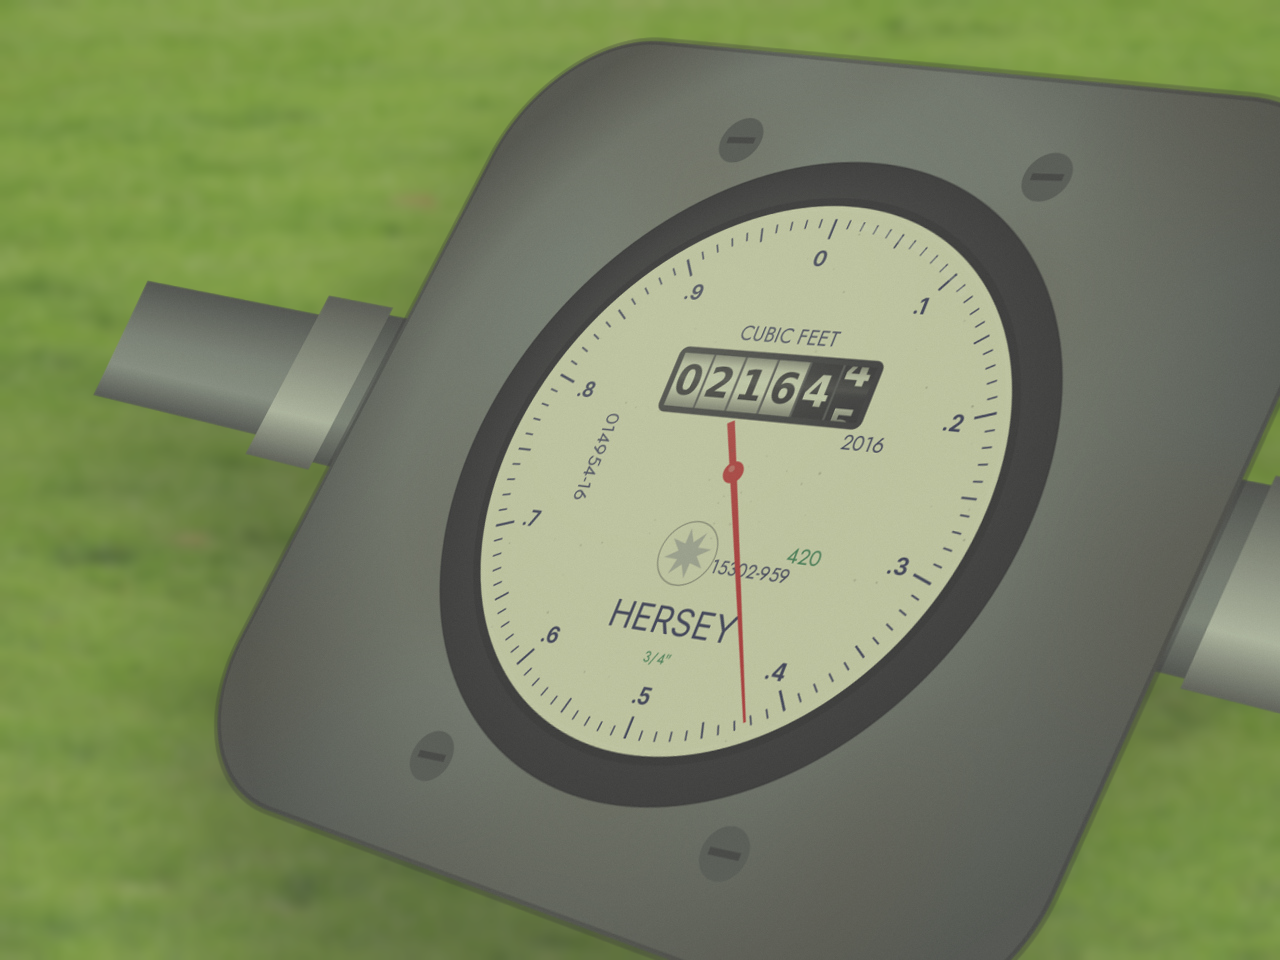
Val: 21644.42; ft³
